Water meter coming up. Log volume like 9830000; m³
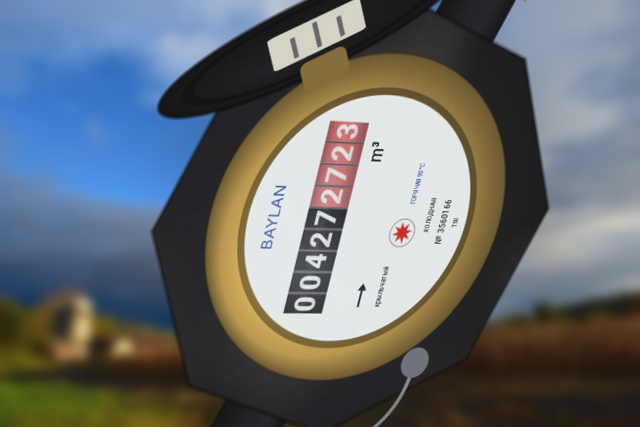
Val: 427.2723; m³
